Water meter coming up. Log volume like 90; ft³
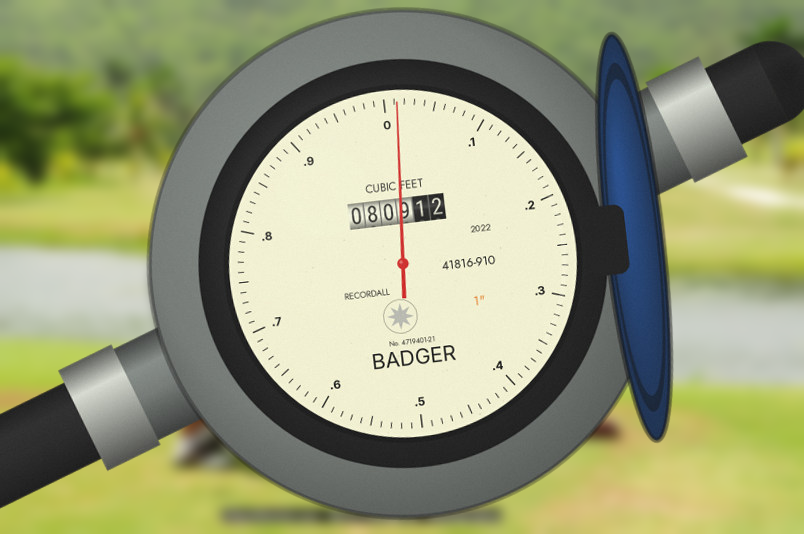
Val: 80912.01; ft³
